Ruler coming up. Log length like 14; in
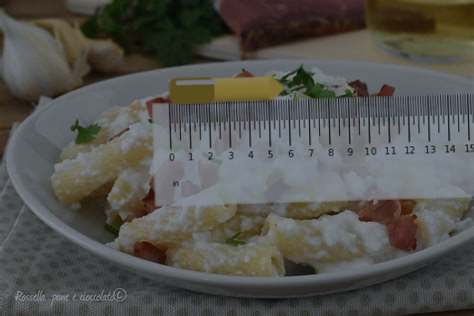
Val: 6; in
